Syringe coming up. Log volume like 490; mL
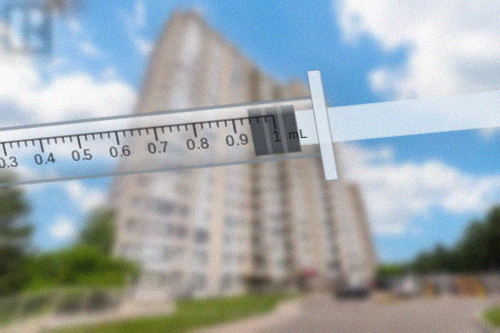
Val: 0.94; mL
